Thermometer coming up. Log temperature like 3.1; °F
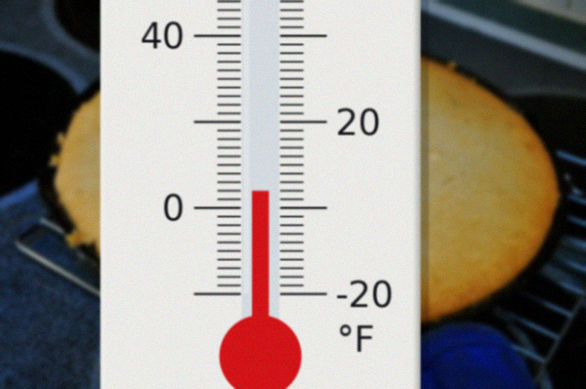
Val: 4; °F
